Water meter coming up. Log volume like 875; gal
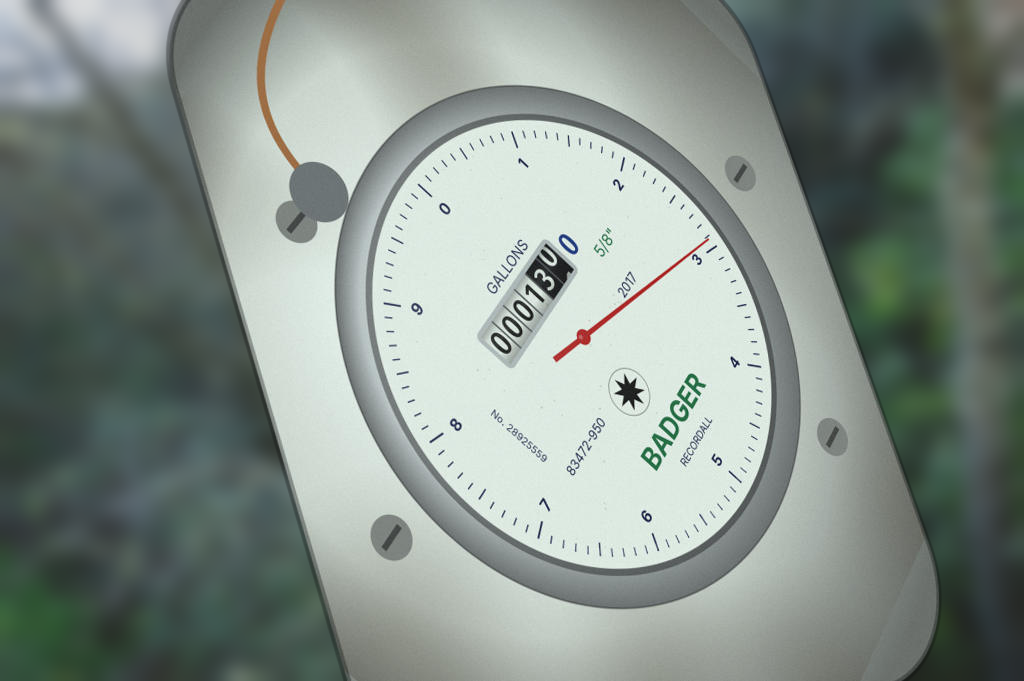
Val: 1302.9; gal
